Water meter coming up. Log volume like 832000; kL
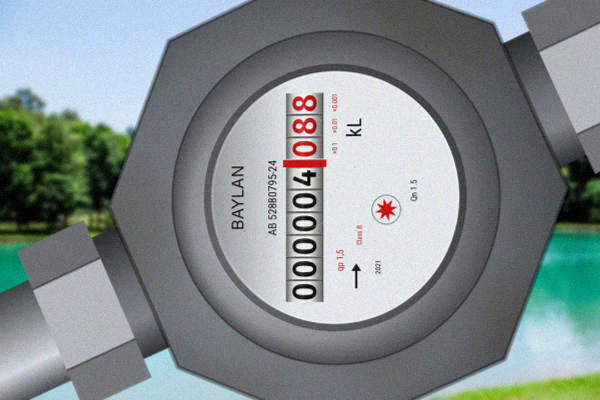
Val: 4.088; kL
